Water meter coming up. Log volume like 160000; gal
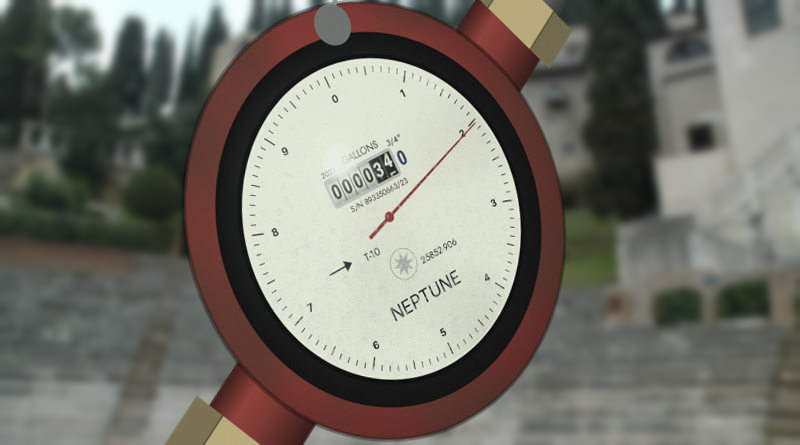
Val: 342.0; gal
